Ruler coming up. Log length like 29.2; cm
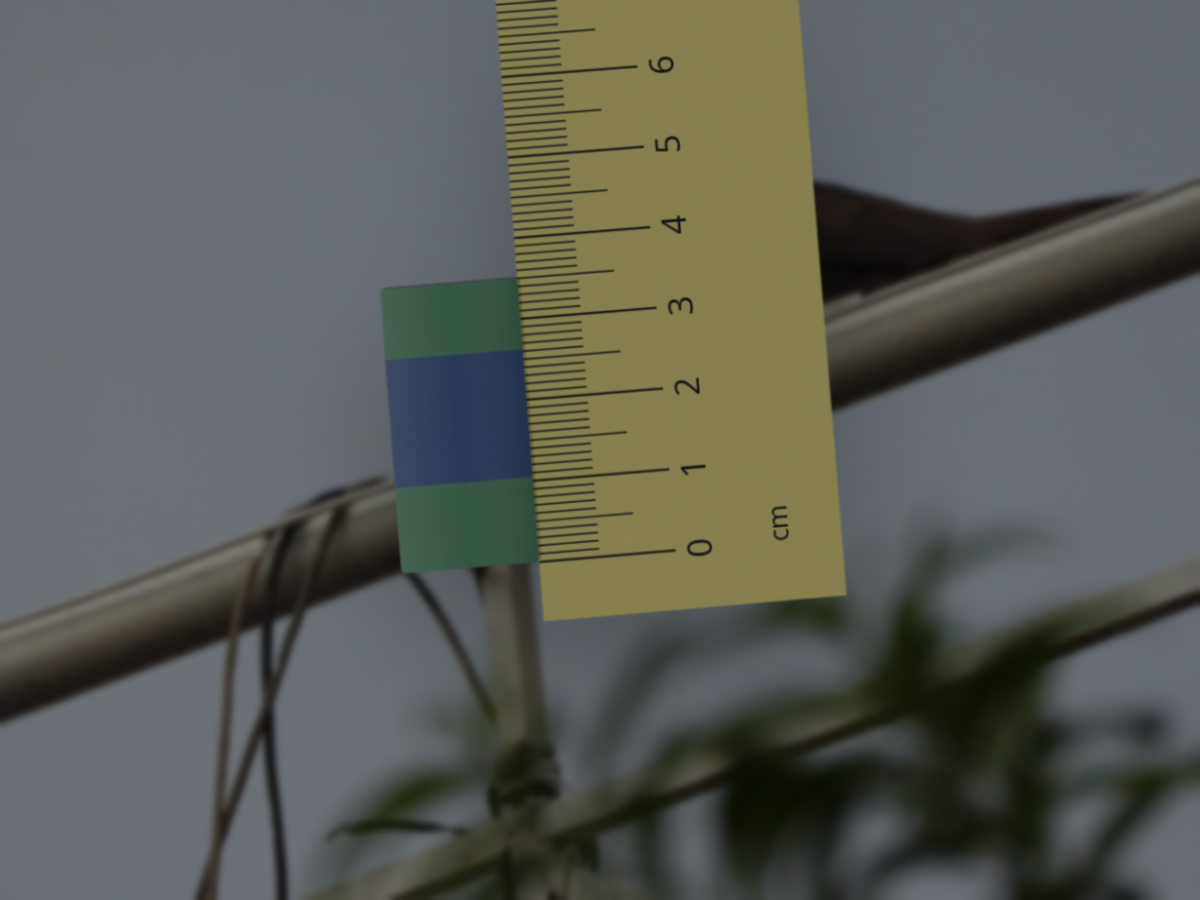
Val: 3.5; cm
